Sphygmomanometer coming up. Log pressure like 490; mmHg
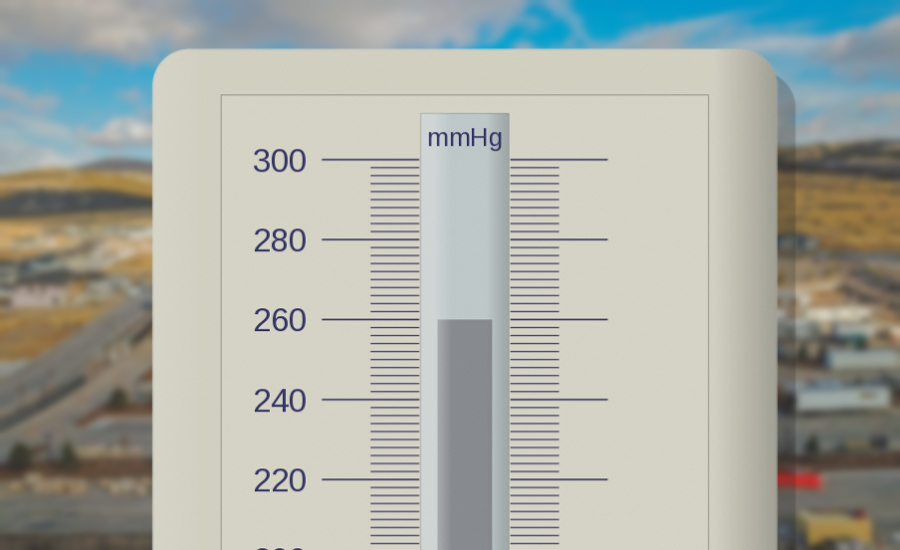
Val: 260; mmHg
